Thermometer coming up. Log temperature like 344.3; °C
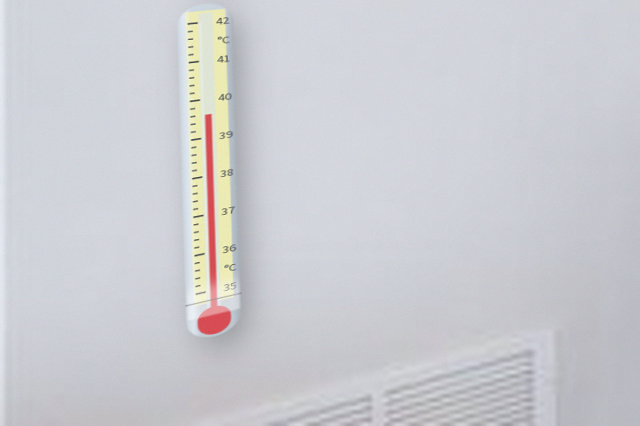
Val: 39.6; °C
